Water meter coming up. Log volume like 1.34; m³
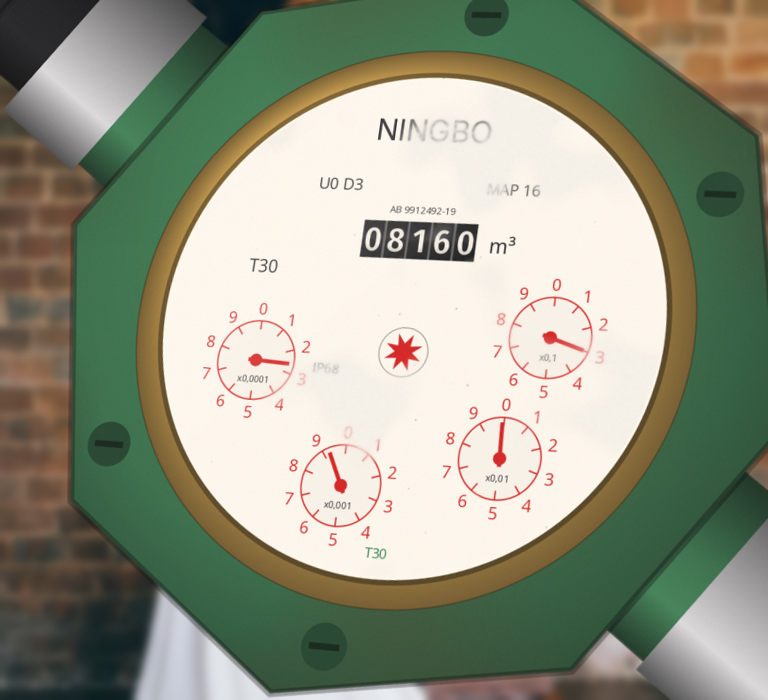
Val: 8160.2992; m³
